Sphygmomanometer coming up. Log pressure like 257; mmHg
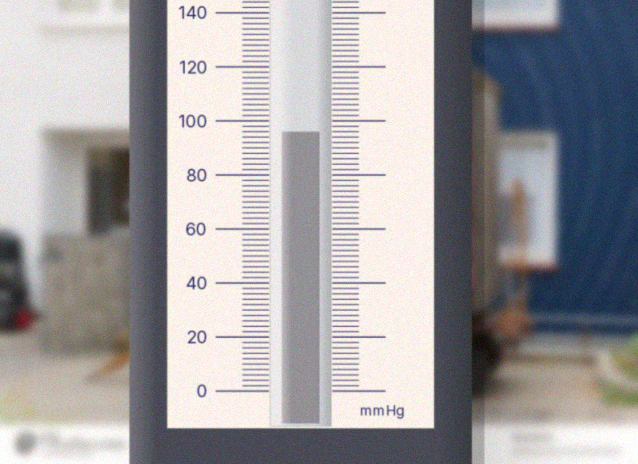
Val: 96; mmHg
